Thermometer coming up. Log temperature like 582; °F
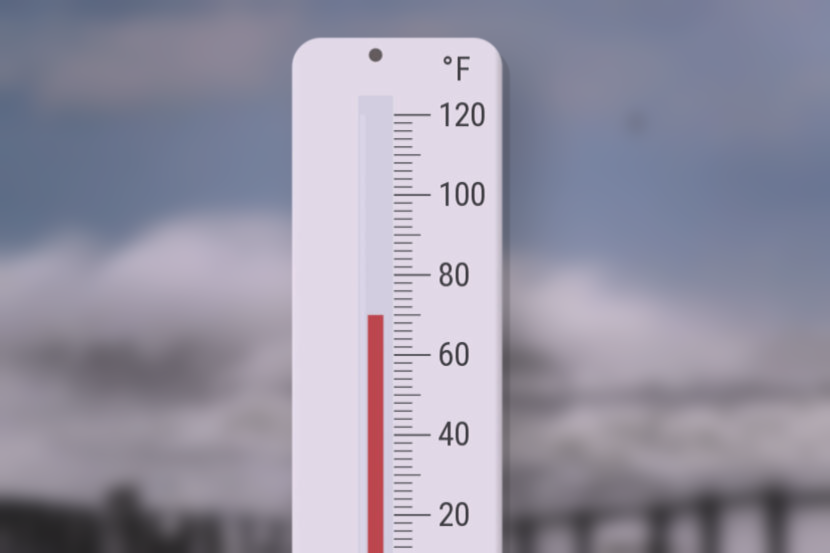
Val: 70; °F
